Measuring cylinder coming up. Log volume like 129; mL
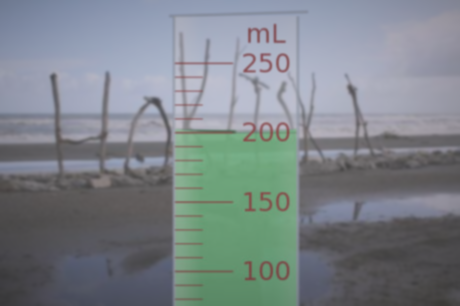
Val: 200; mL
